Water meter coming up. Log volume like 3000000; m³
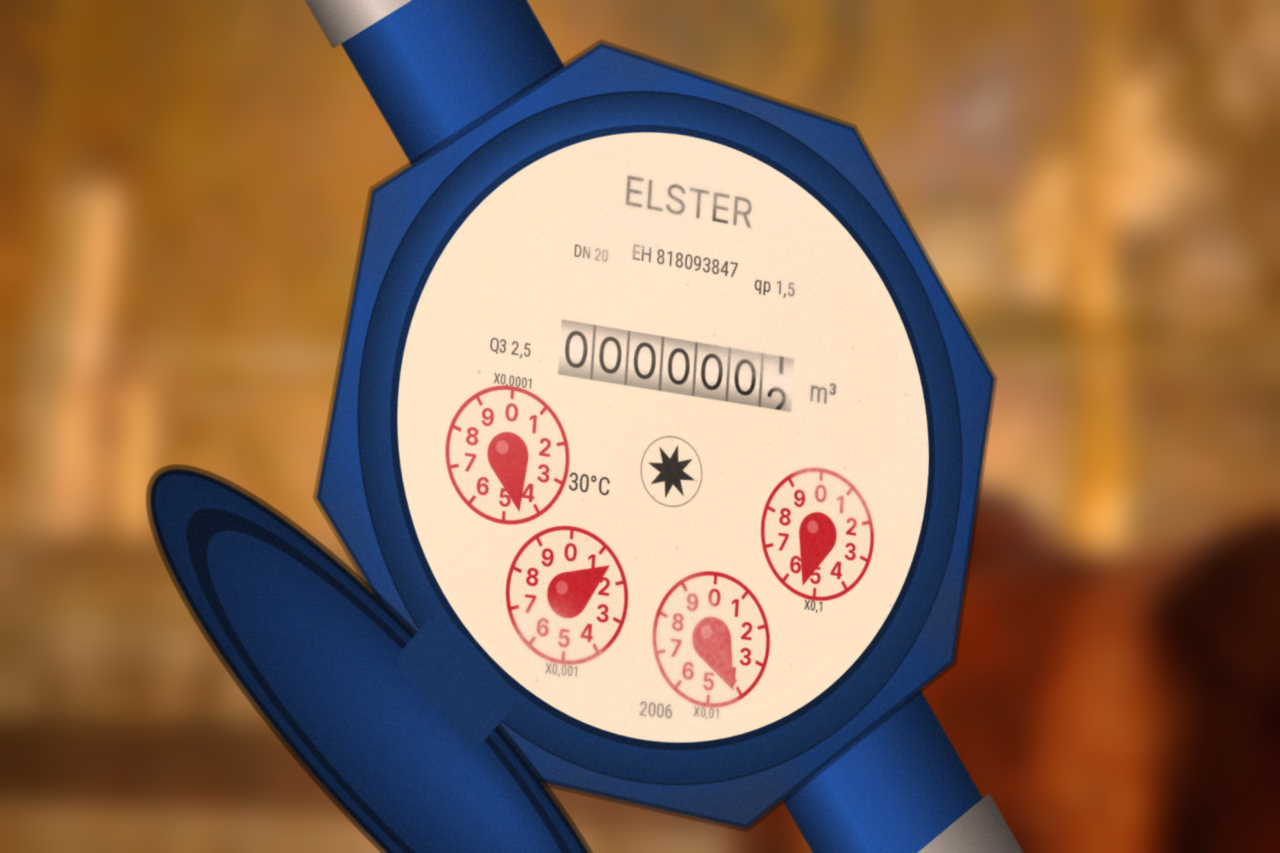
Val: 1.5414; m³
